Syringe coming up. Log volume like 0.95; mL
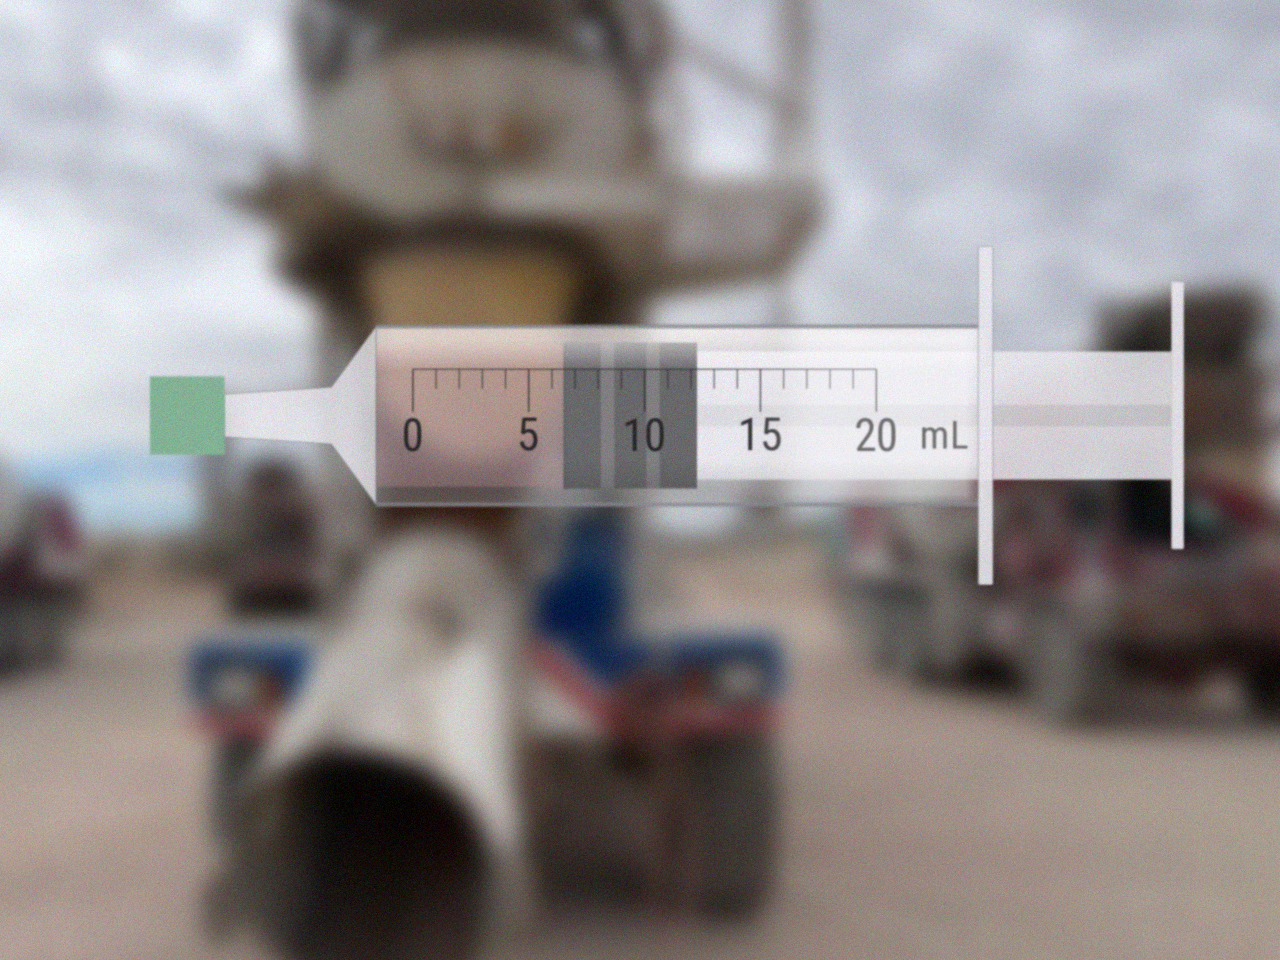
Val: 6.5; mL
